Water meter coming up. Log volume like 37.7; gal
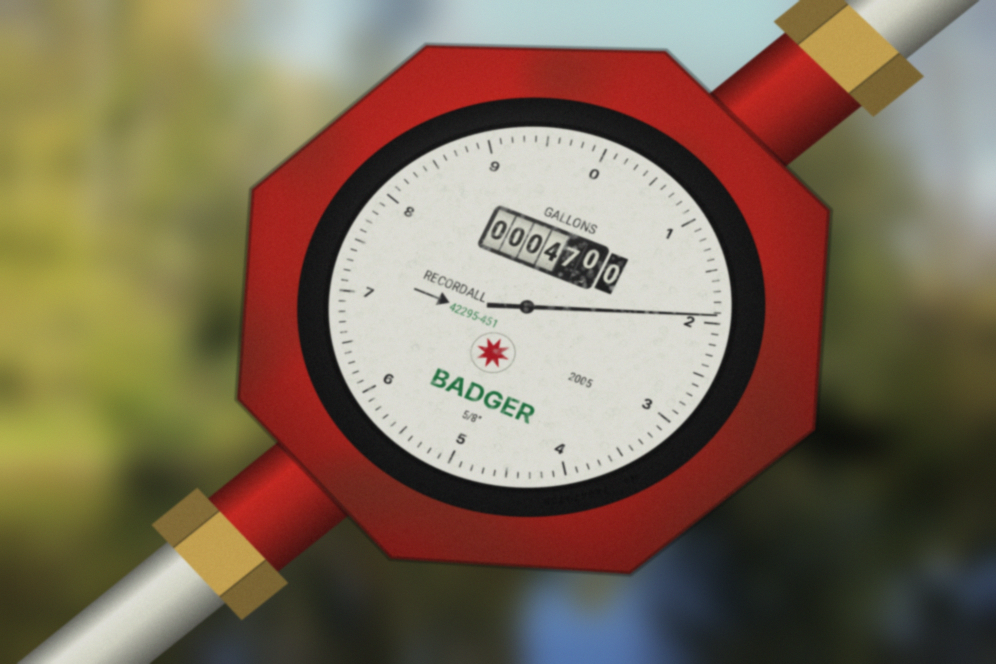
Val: 4701.9; gal
